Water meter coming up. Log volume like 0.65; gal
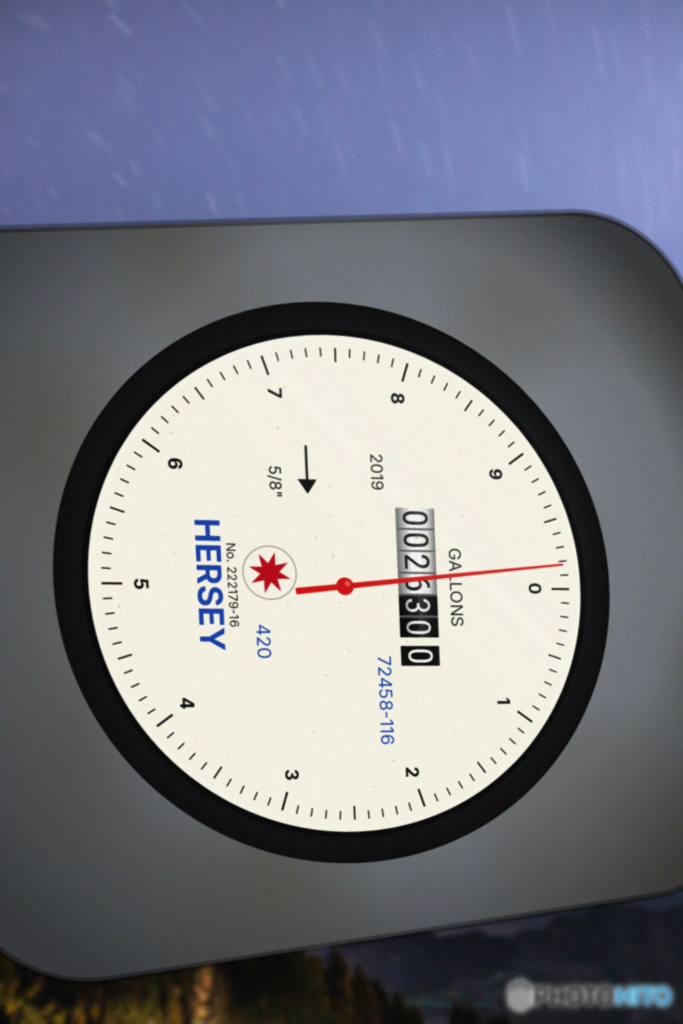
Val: 26299.8; gal
